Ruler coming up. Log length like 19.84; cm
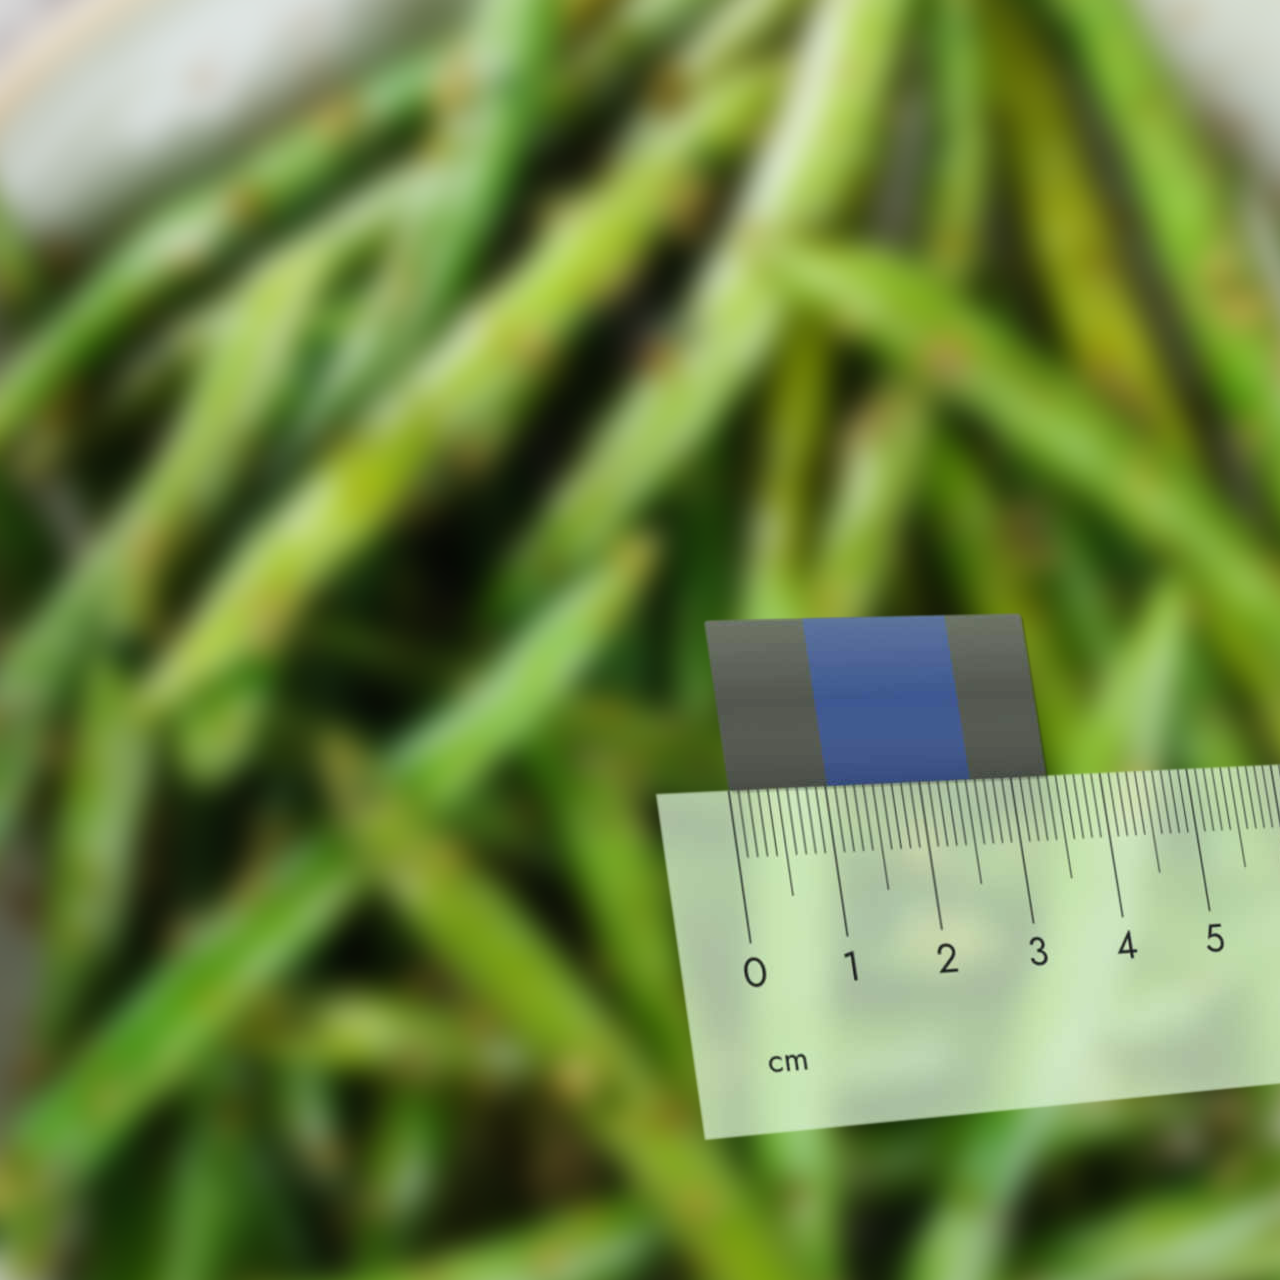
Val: 3.4; cm
